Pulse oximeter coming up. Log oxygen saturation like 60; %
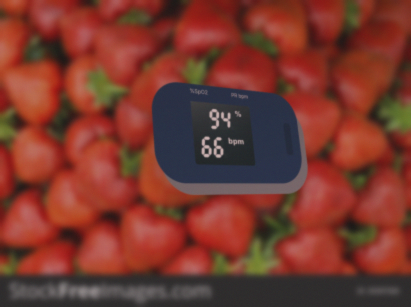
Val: 94; %
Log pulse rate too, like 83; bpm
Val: 66; bpm
